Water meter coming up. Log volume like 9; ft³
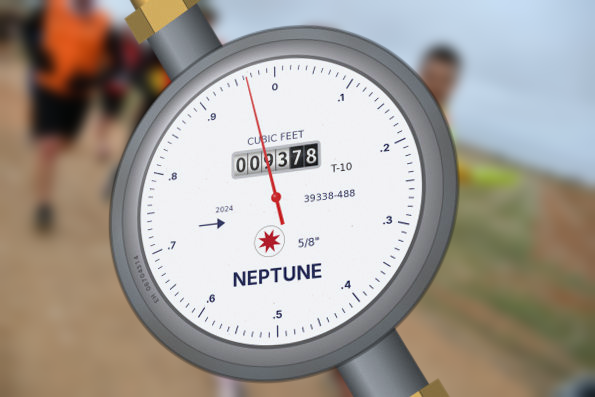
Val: 9377.96; ft³
